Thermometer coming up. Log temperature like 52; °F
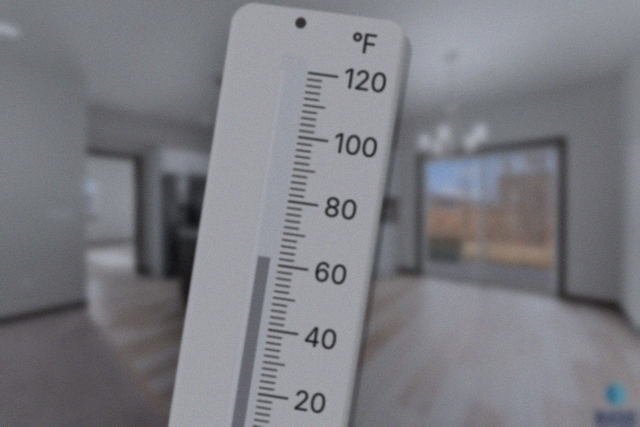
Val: 62; °F
